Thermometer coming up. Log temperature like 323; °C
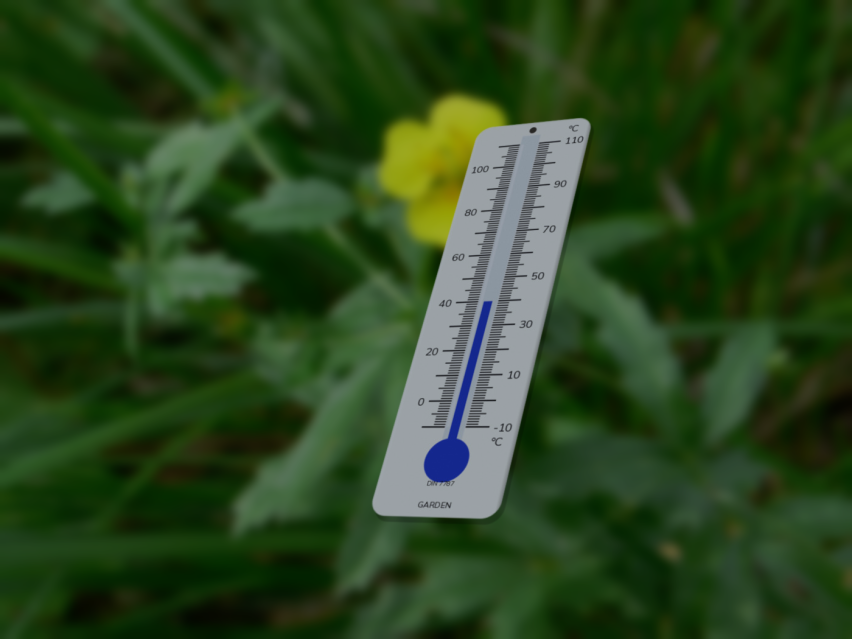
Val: 40; °C
